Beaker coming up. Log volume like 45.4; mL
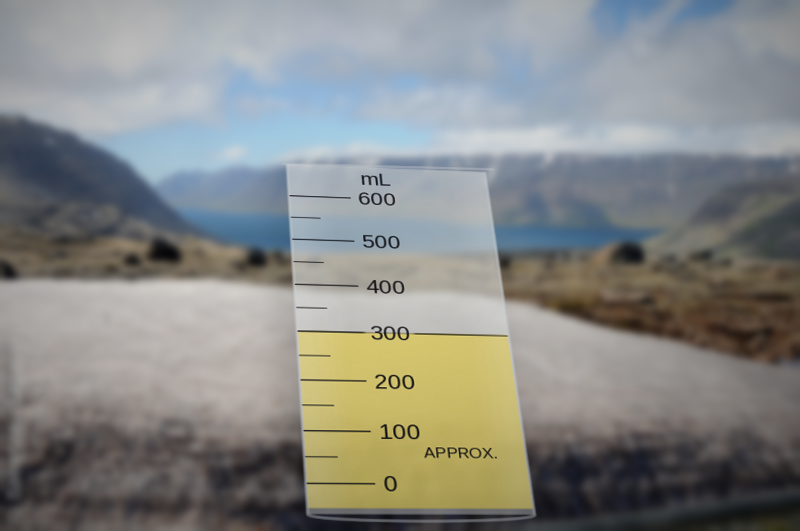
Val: 300; mL
